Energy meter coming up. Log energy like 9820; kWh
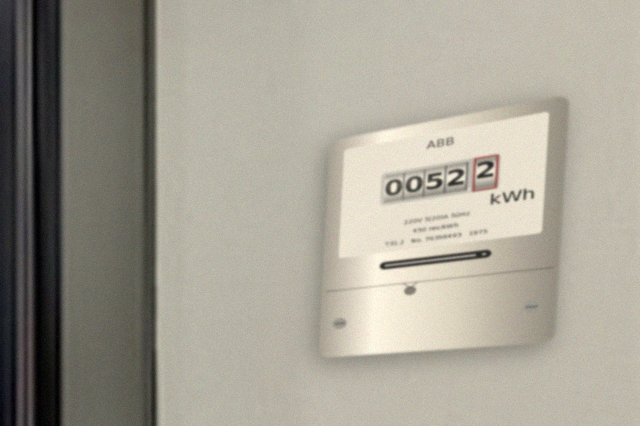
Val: 52.2; kWh
